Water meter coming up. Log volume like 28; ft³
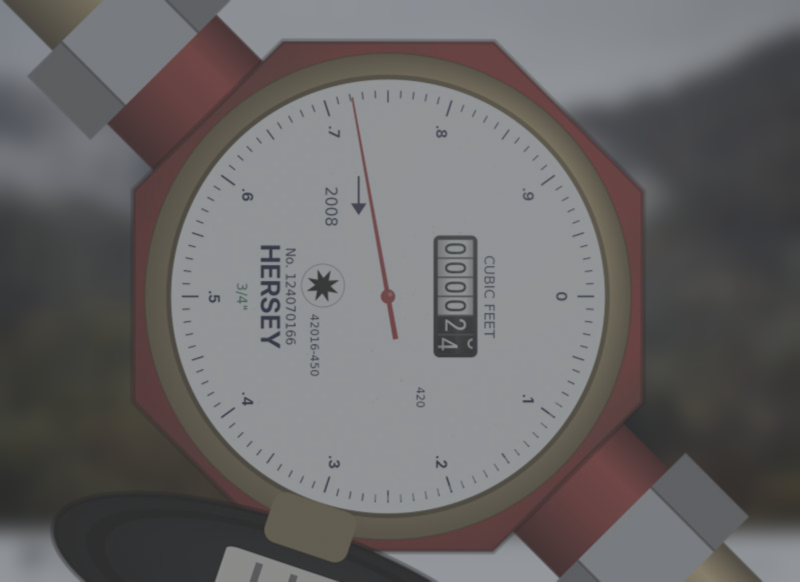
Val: 23.72; ft³
